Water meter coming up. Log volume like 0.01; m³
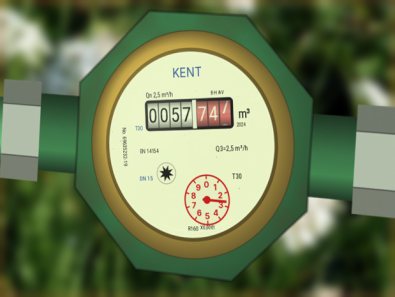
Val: 57.7472; m³
